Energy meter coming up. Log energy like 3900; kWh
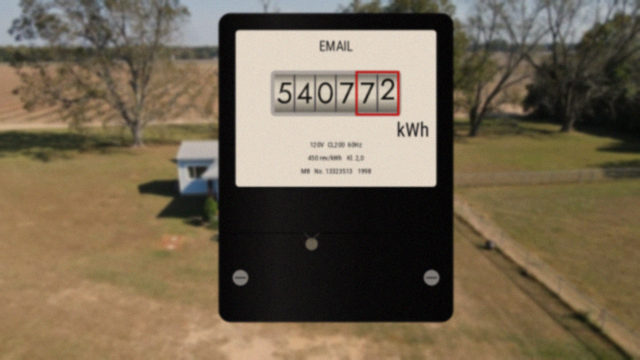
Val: 5407.72; kWh
